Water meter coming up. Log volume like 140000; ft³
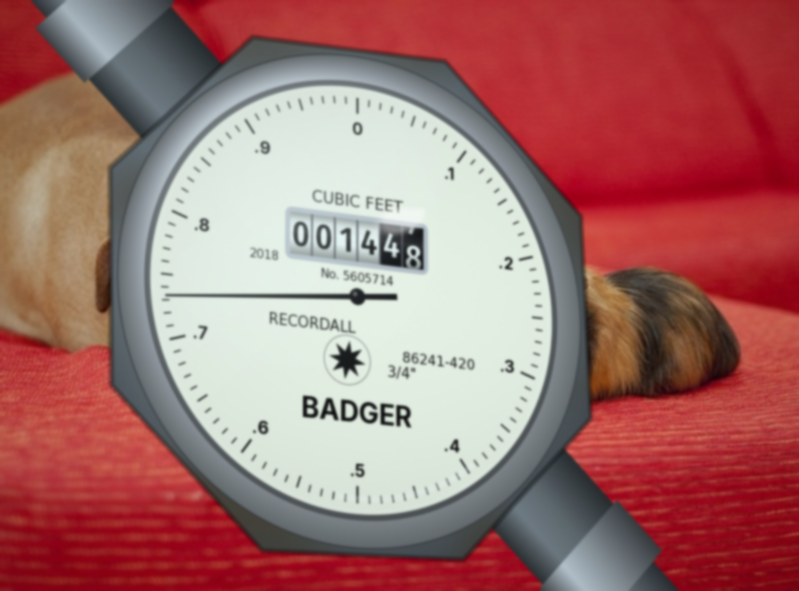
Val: 1447.73; ft³
